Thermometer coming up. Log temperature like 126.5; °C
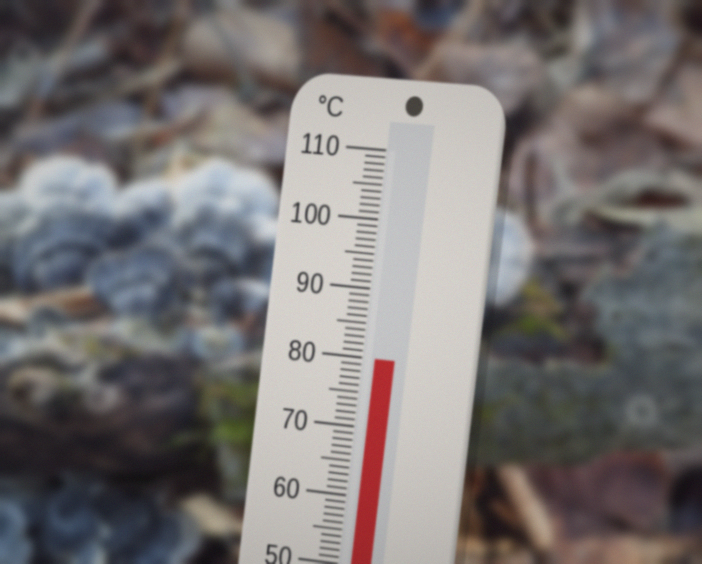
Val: 80; °C
